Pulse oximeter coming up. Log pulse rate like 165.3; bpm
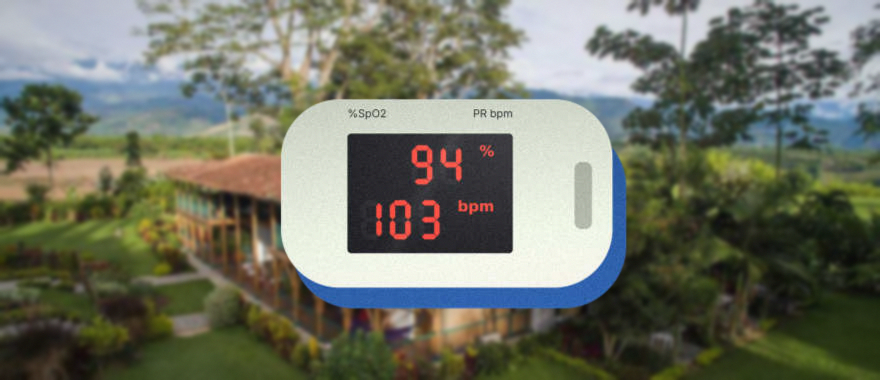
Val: 103; bpm
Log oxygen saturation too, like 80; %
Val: 94; %
